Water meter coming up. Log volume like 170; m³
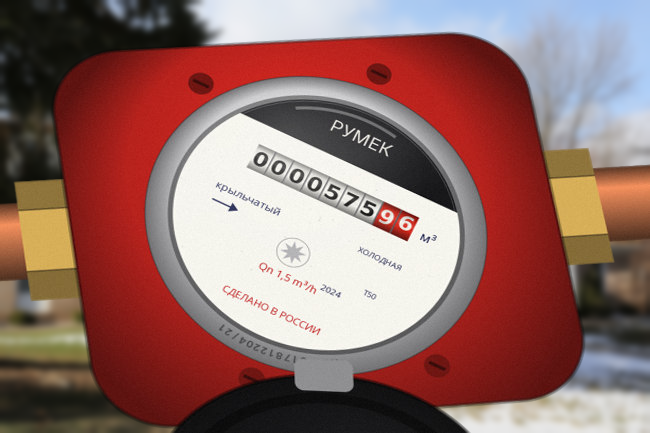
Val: 575.96; m³
